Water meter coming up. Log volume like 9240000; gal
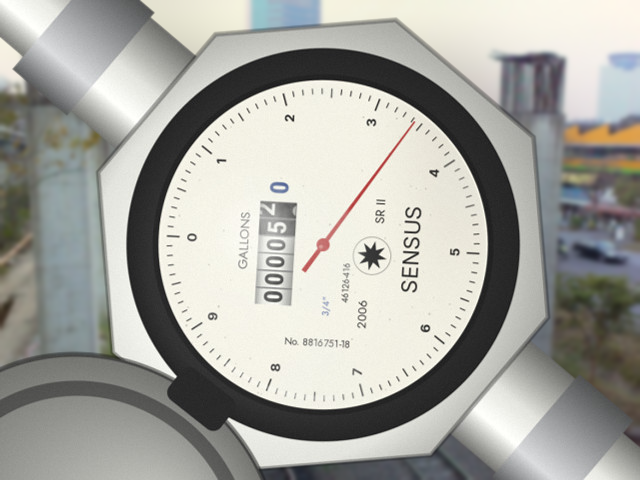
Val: 523.4; gal
